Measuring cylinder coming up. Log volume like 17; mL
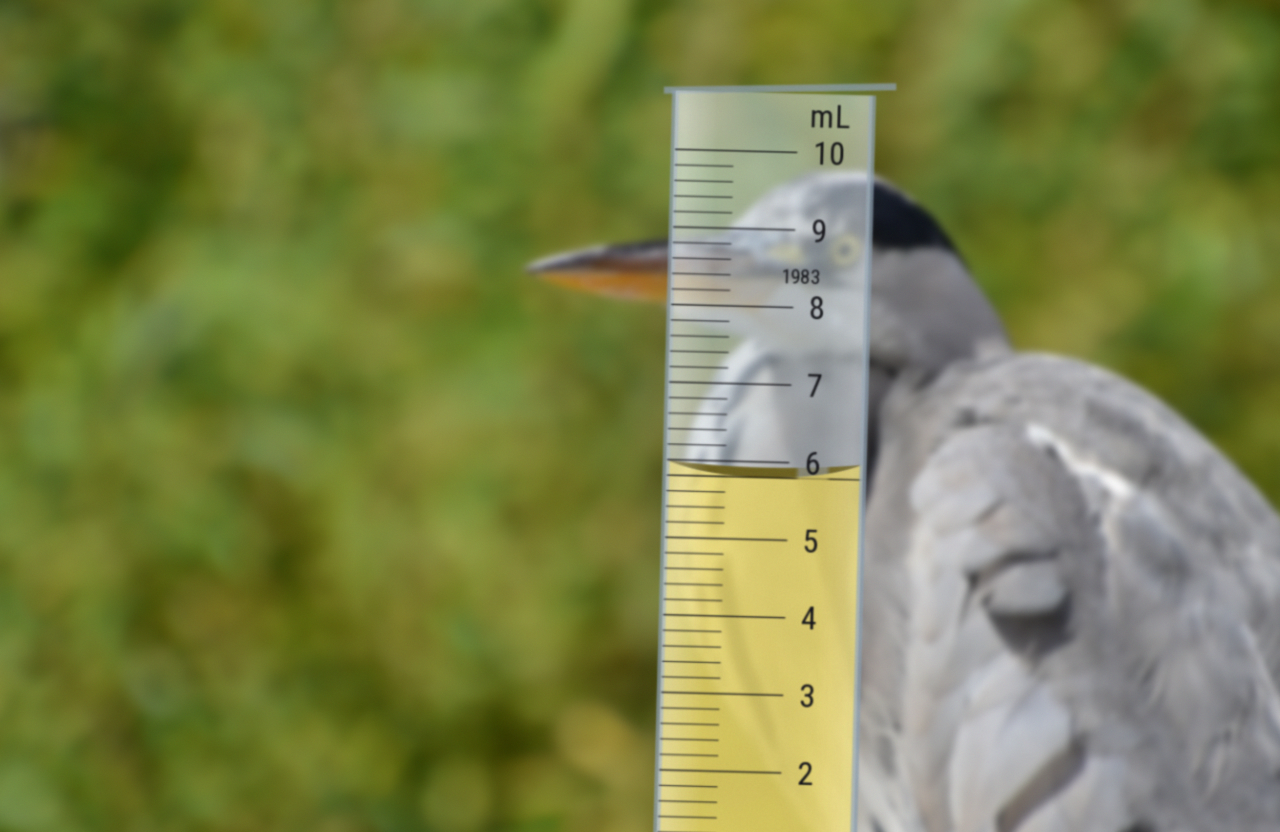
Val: 5.8; mL
